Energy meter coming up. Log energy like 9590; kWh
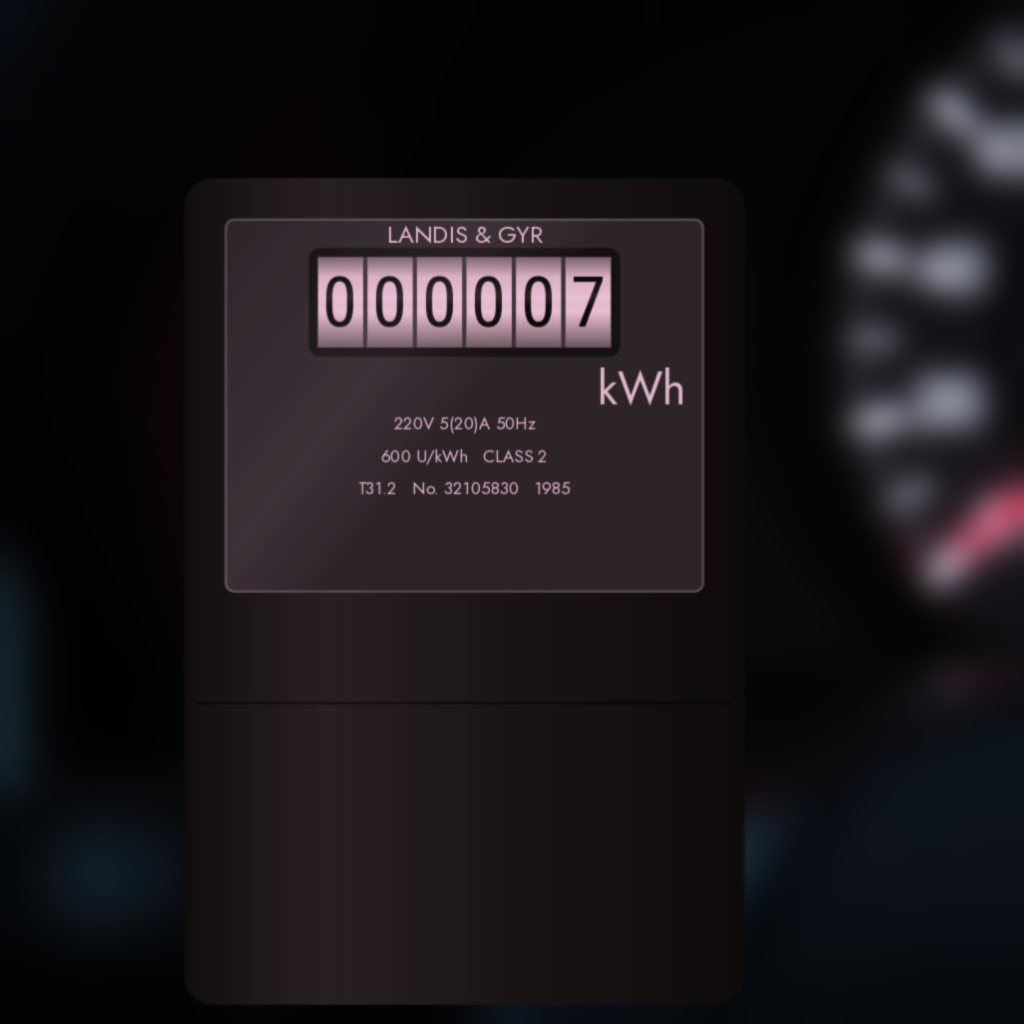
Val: 7; kWh
